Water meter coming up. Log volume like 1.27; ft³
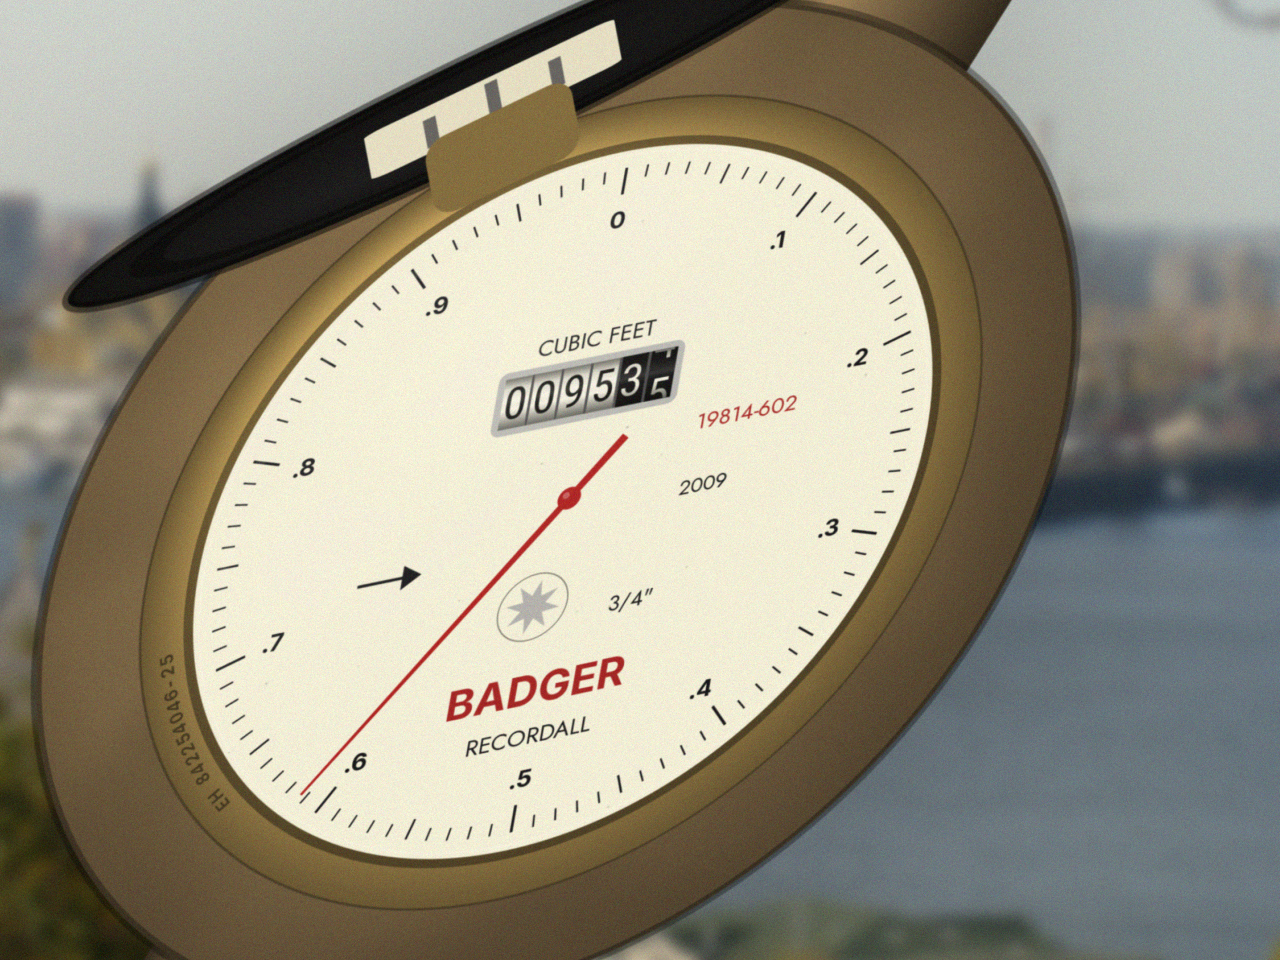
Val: 9534.61; ft³
